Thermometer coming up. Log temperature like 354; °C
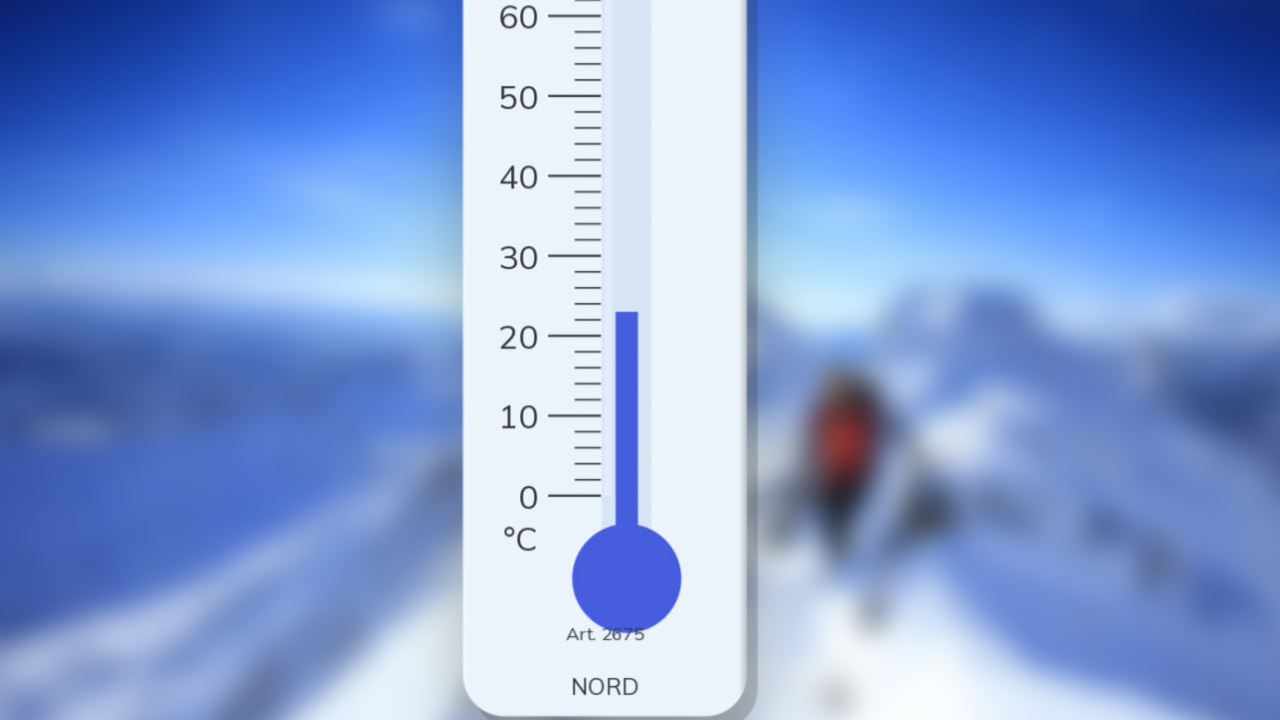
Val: 23; °C
